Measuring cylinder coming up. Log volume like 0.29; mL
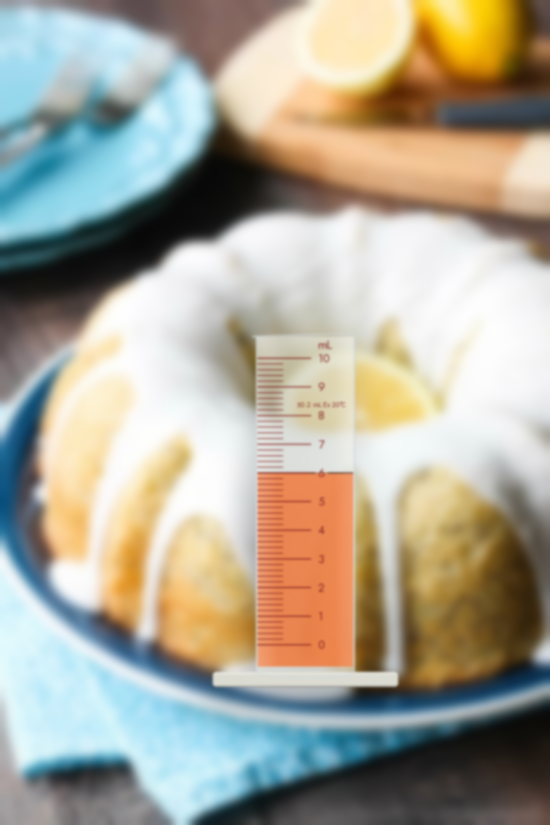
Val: 6; mL
